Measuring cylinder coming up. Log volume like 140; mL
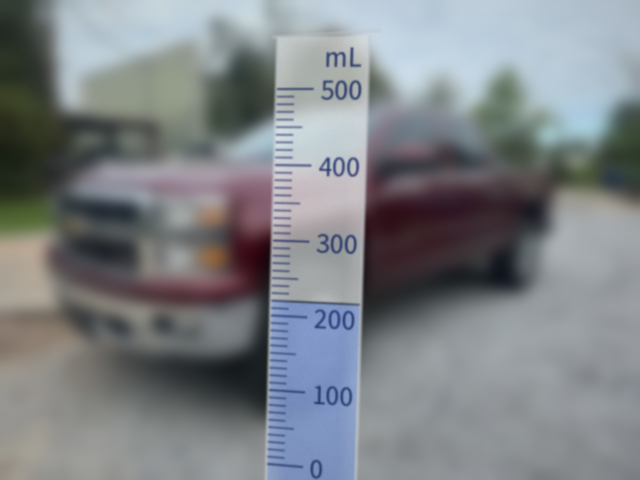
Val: 220; mL
